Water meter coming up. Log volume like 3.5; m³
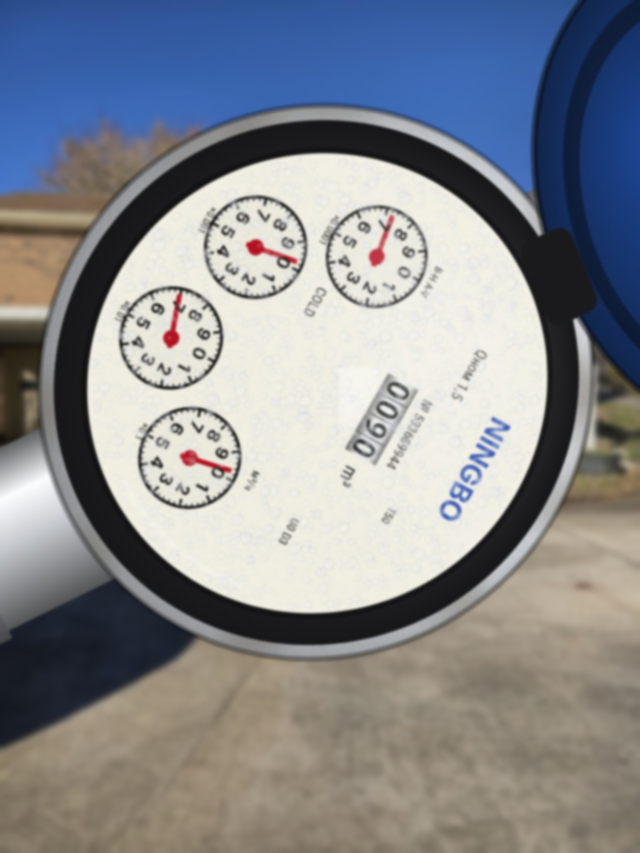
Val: 89.9697; m³
